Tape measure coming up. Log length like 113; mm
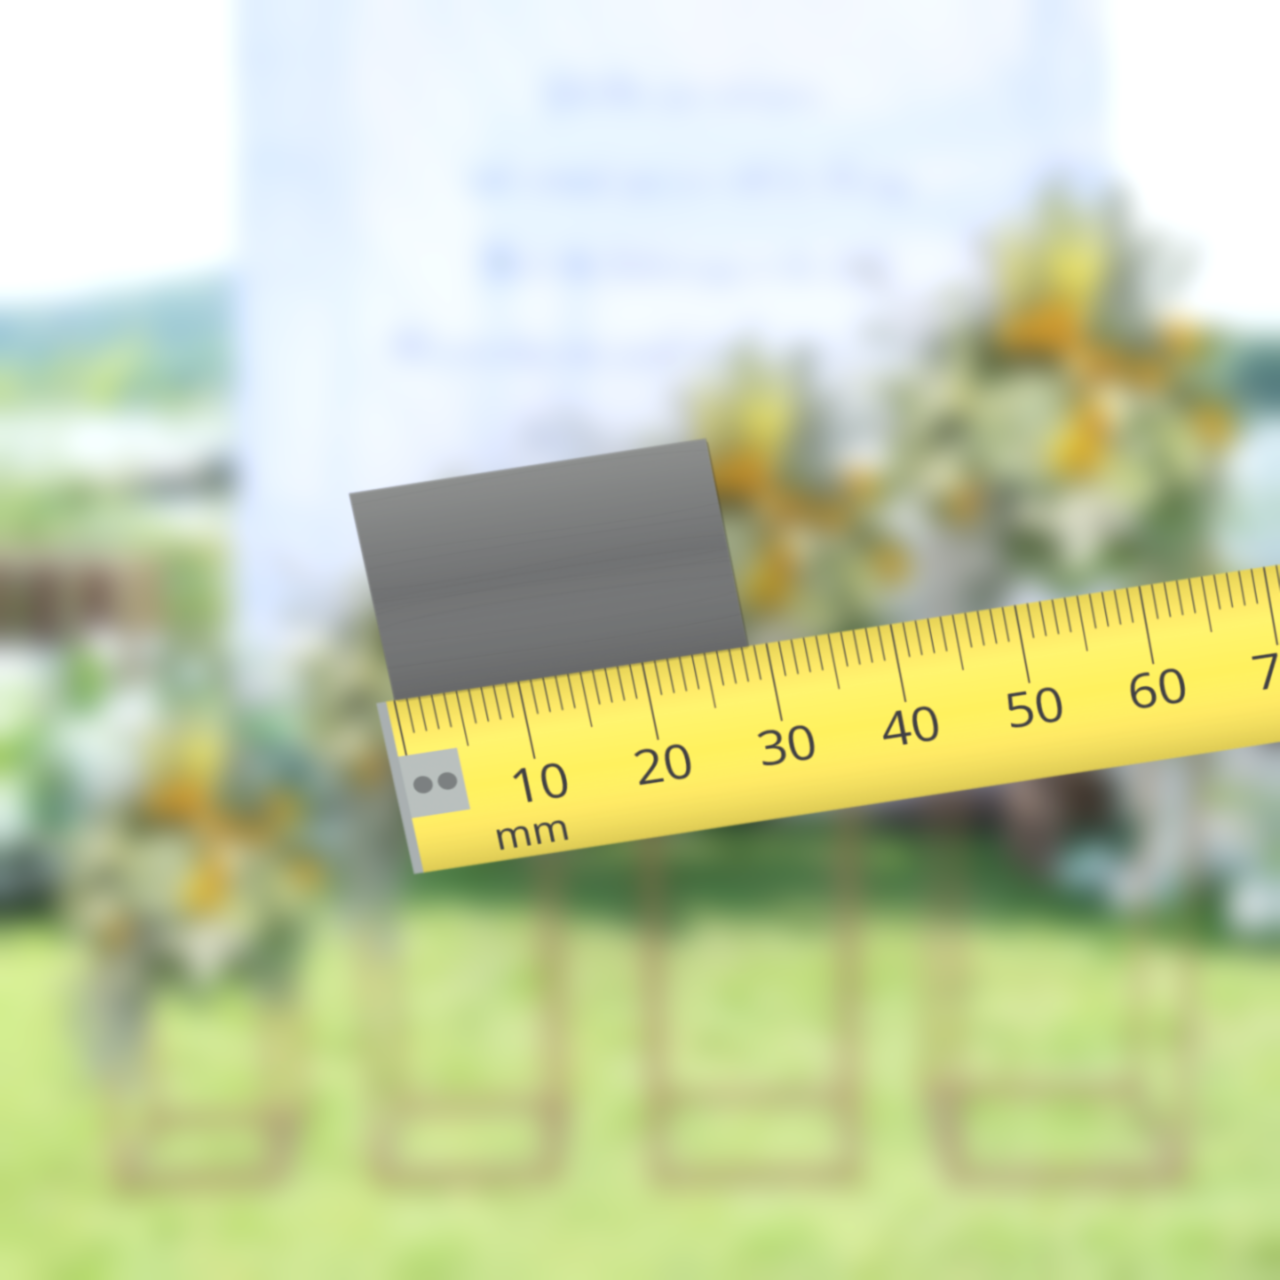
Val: 28.5; mm
